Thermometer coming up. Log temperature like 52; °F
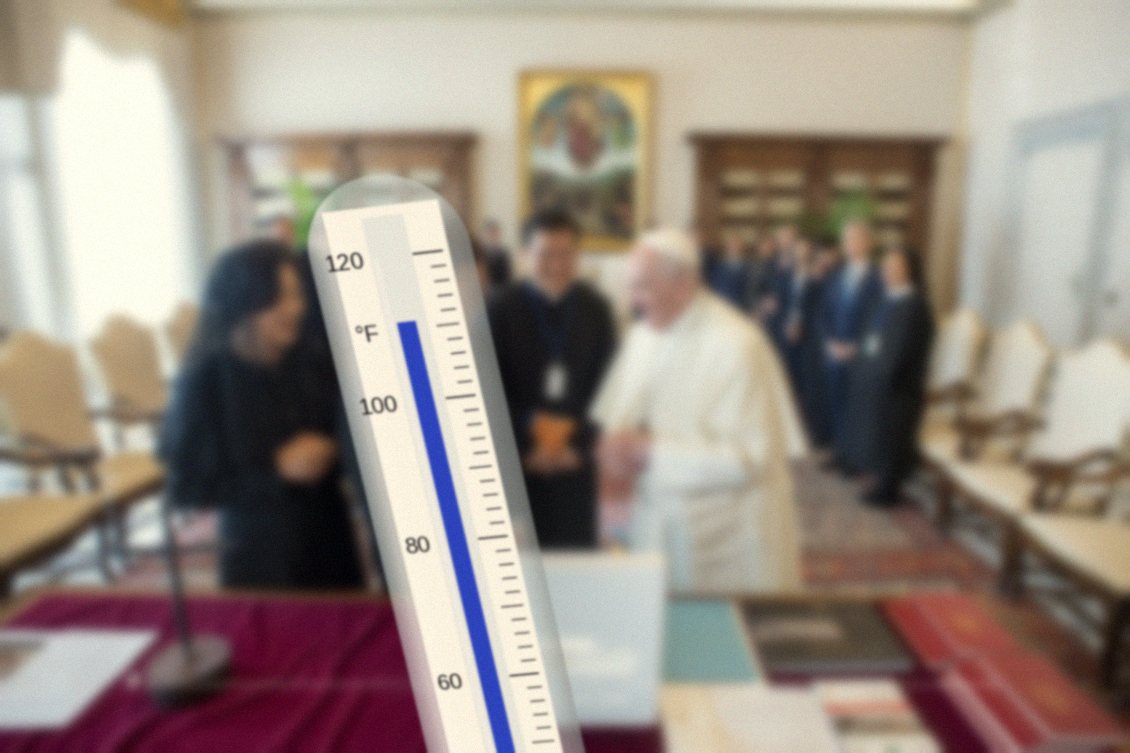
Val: 111; °F
